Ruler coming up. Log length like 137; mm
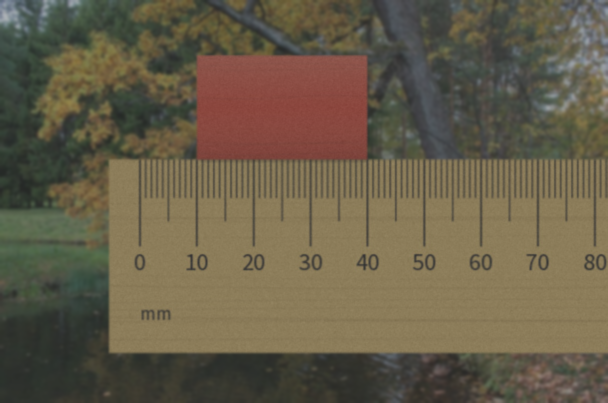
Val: 30; mm
